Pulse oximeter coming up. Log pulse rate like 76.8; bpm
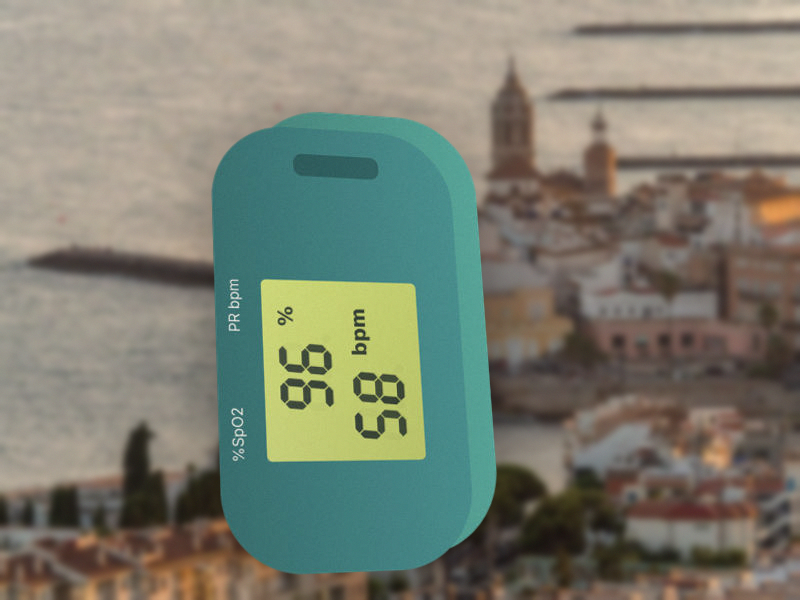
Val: 58; bpm
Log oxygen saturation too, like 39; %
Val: 96; %
